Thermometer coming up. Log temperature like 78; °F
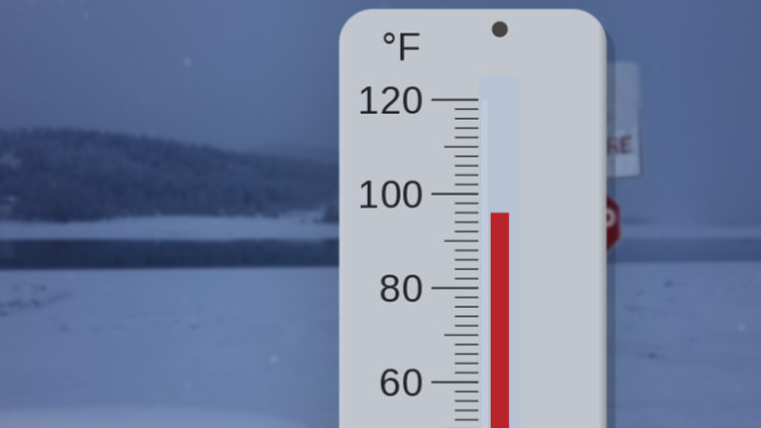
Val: 96; °F
